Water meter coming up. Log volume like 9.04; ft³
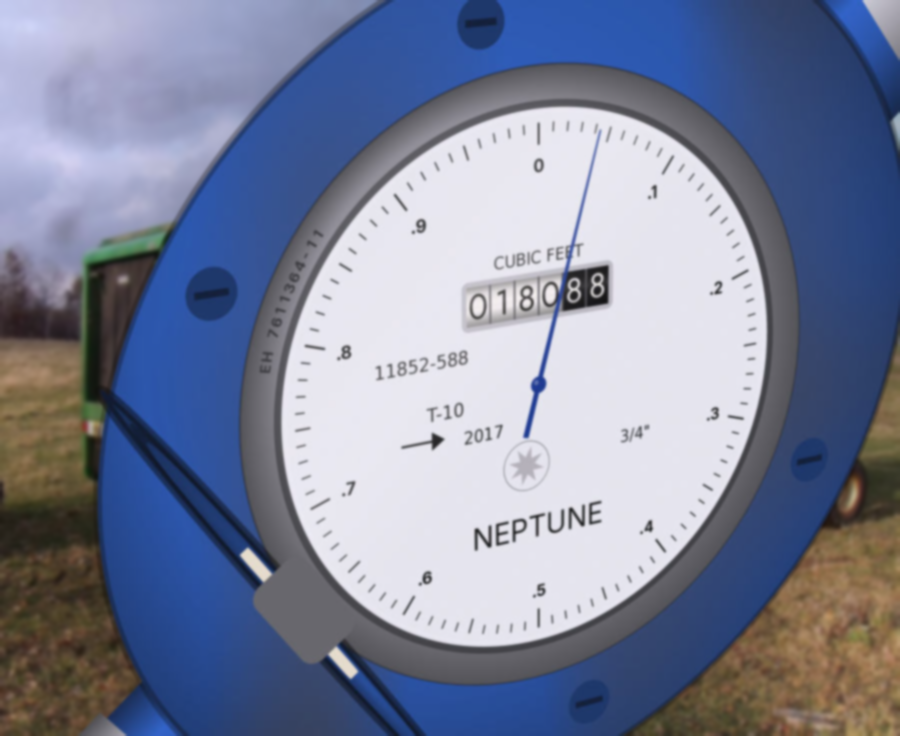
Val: 18088.04; ft³
